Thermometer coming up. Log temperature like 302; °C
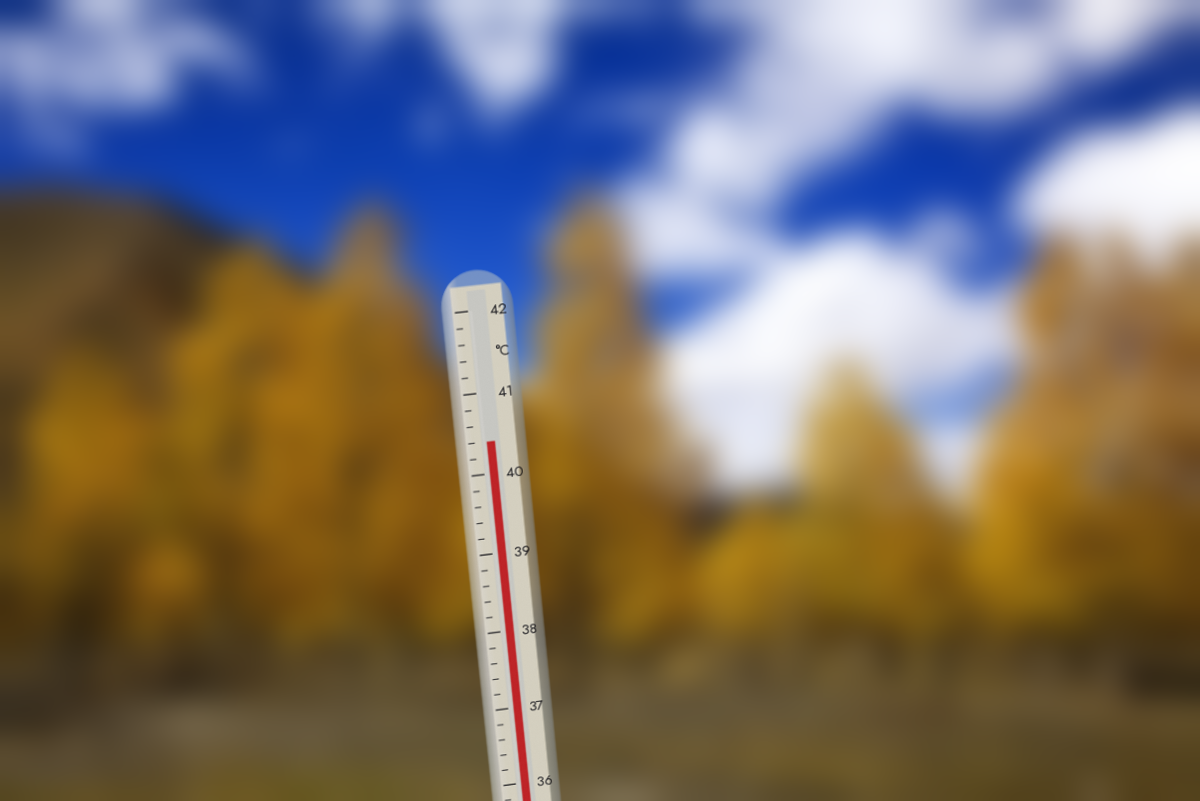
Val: 40.4; °C
